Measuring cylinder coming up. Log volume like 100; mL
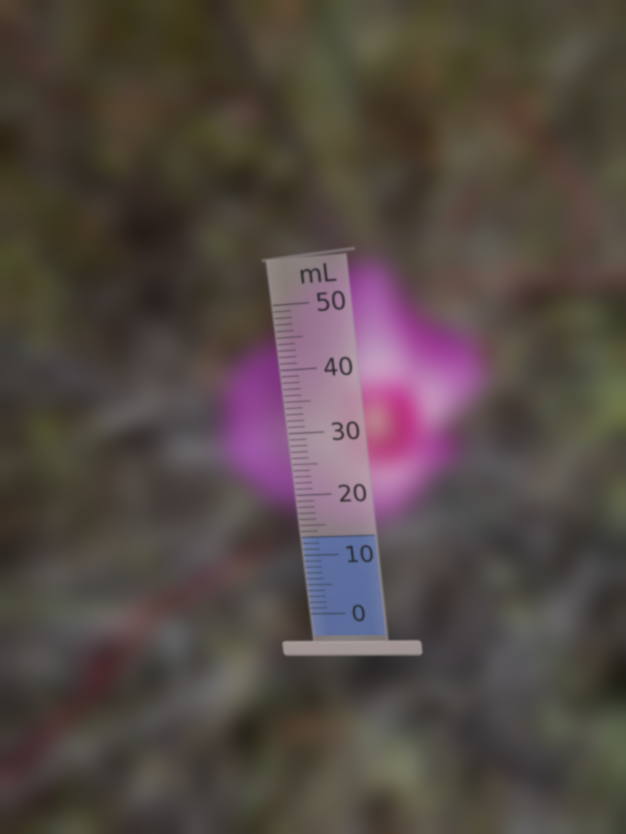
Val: 13; mL
